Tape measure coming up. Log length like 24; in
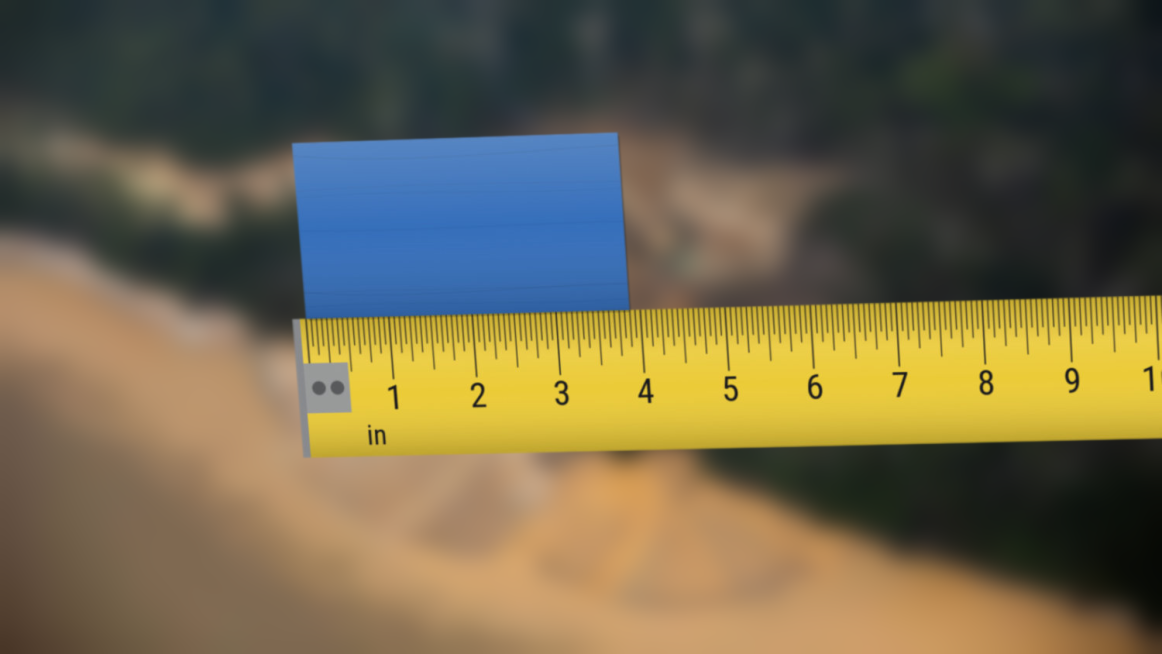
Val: 3.875; in
